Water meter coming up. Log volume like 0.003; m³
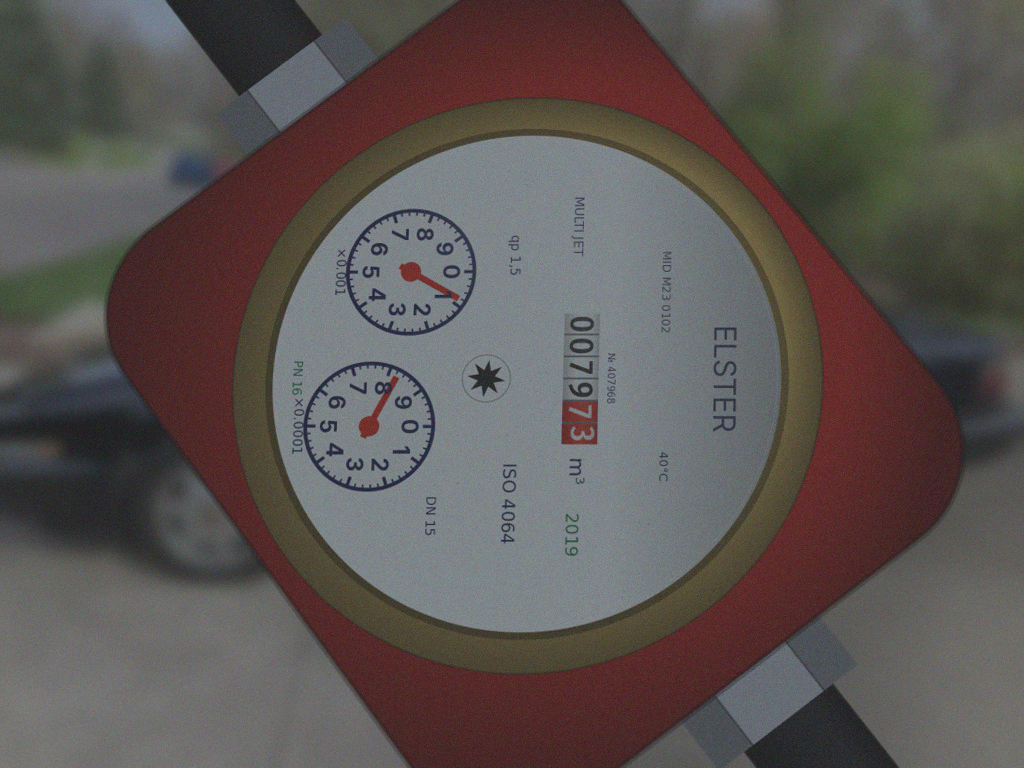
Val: 79.7308; m³
